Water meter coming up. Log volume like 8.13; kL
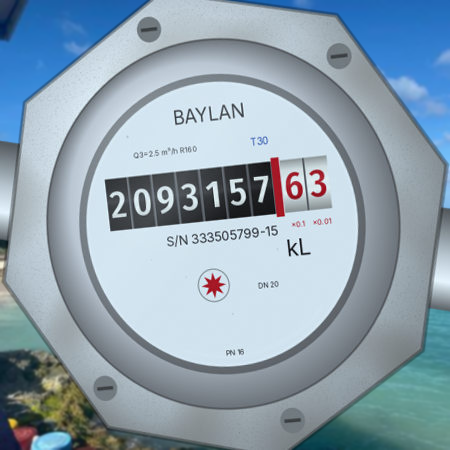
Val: 2093157.63; kL
